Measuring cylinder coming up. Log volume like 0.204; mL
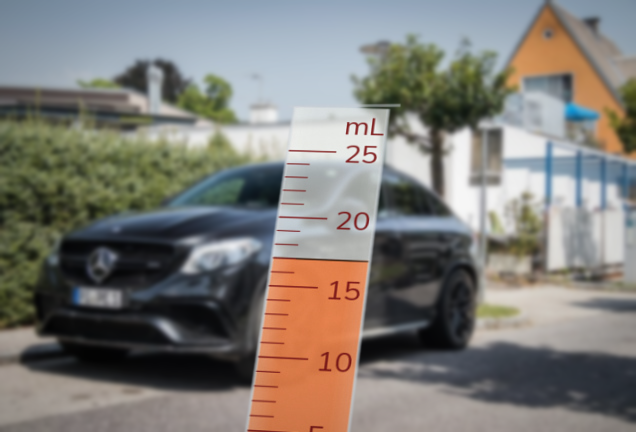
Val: 17; mL
